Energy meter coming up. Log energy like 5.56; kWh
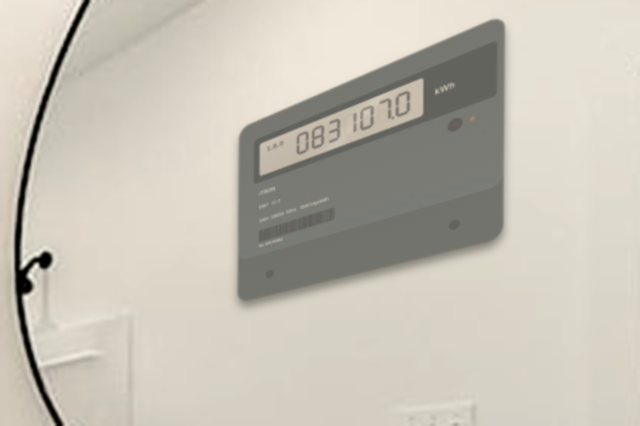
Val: 83107.0; kWh
